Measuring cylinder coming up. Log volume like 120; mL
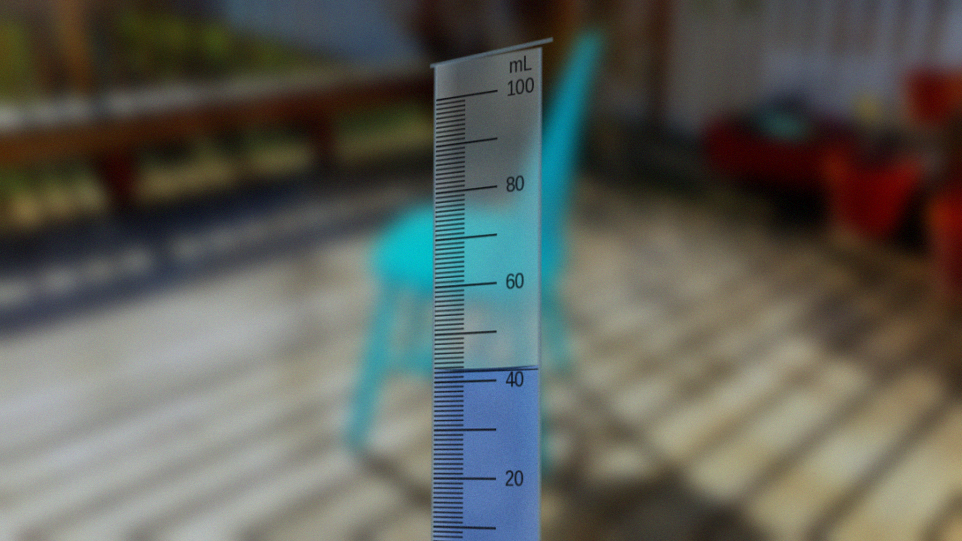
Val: 42; mL
